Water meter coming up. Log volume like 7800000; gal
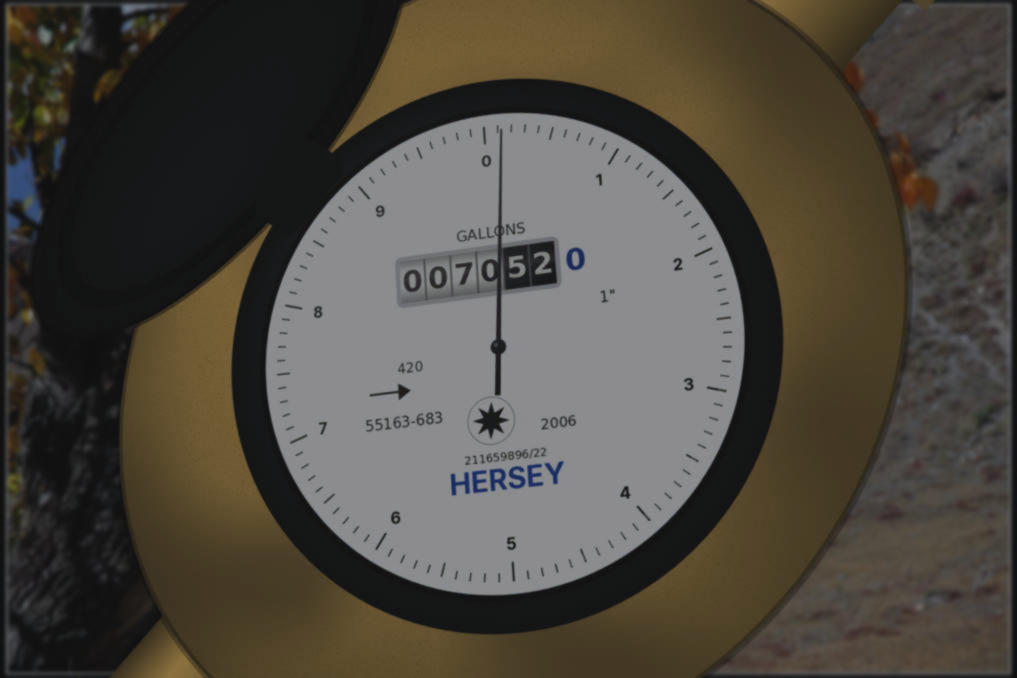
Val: 70520.1; gal
